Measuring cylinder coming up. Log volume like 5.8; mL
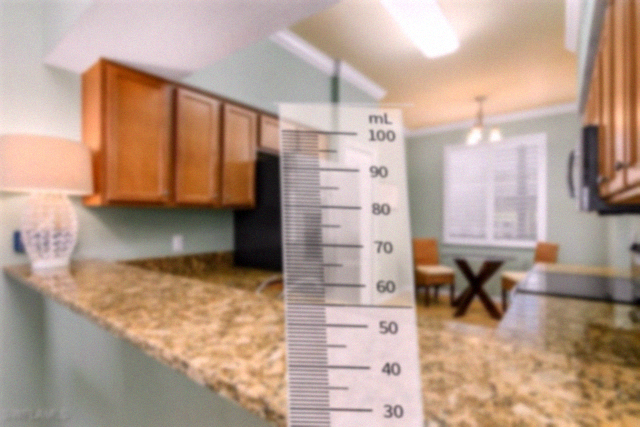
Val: 55; mL
